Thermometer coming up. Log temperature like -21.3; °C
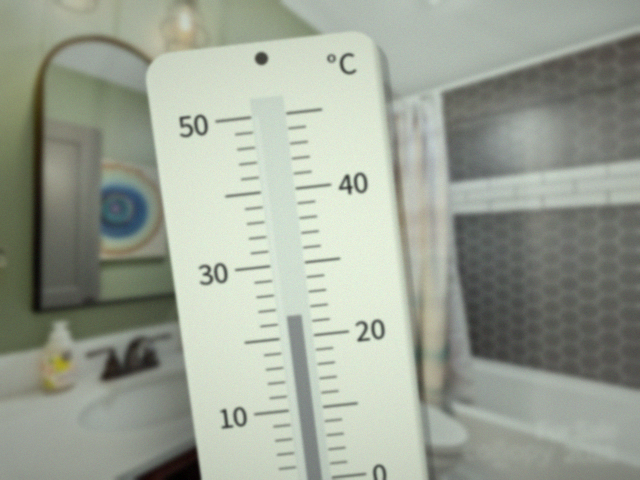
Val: 23; °C
